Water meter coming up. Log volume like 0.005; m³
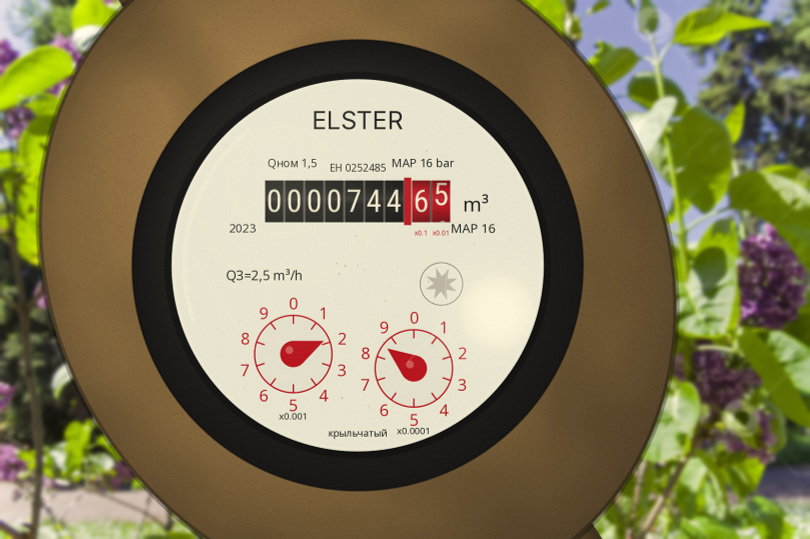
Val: 744.6518; m³
